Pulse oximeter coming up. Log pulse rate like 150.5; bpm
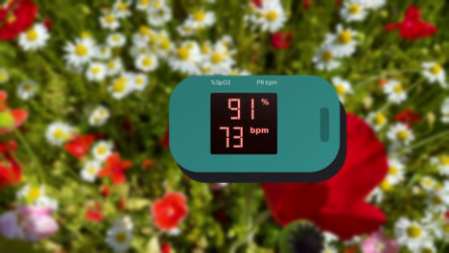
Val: 73; bpm
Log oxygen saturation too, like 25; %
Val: 91; %
